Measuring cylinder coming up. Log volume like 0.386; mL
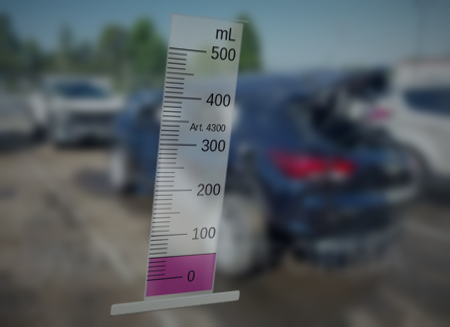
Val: 50; mL
